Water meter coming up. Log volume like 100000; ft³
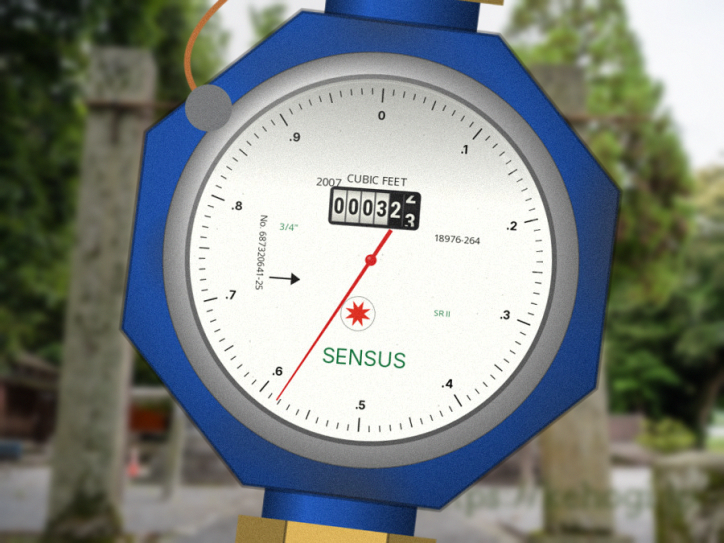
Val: 322.58; ft³
